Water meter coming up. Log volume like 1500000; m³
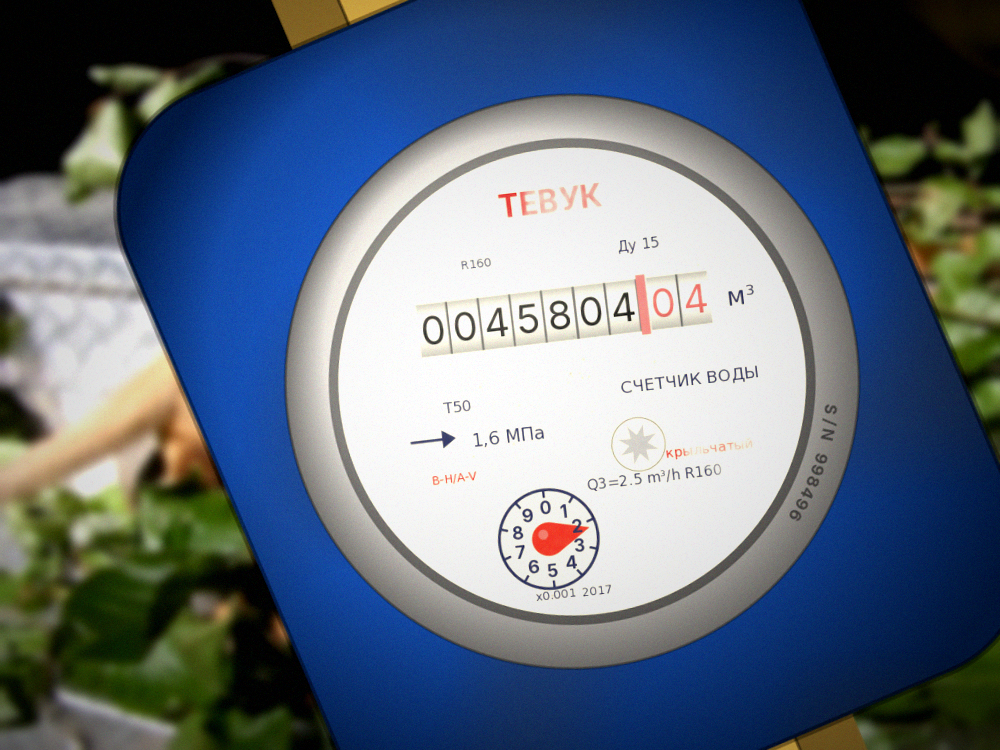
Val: 45804.042; m³
